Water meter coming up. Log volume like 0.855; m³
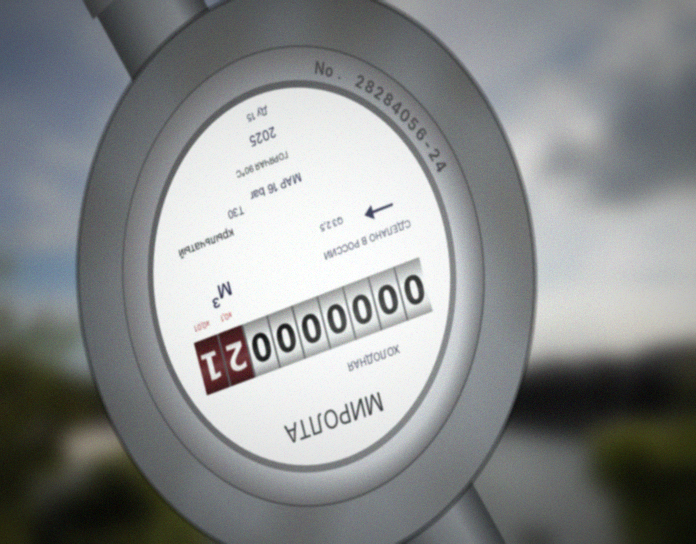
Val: 0.21; m³
